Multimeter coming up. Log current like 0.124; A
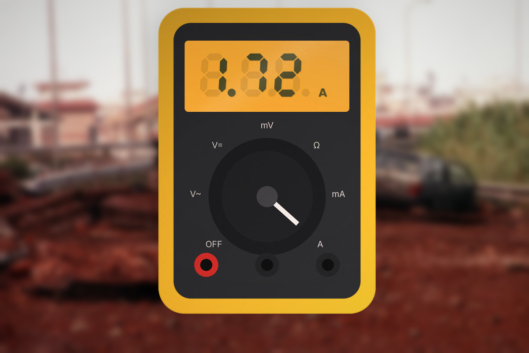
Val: 1.72; A
